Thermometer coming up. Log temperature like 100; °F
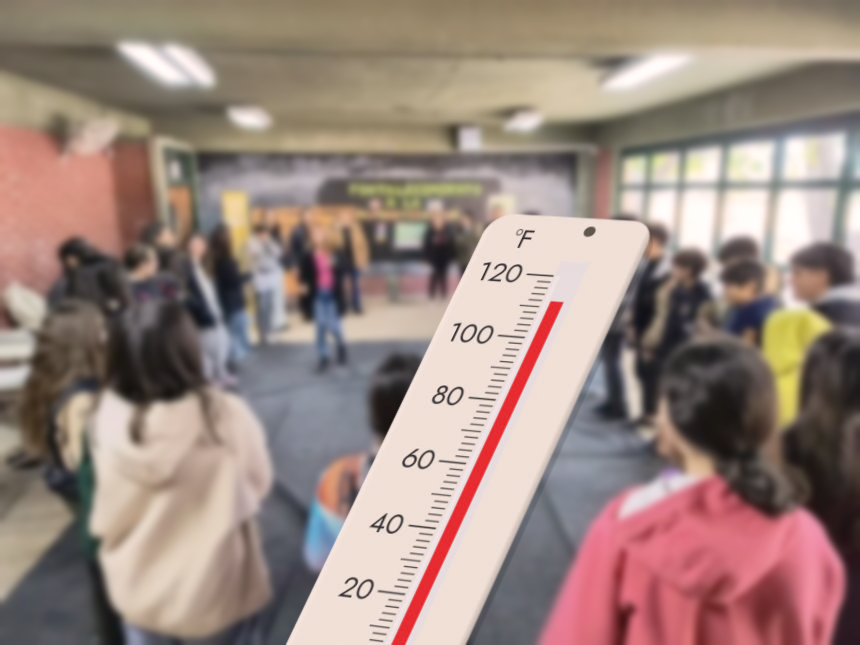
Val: 112; °F
